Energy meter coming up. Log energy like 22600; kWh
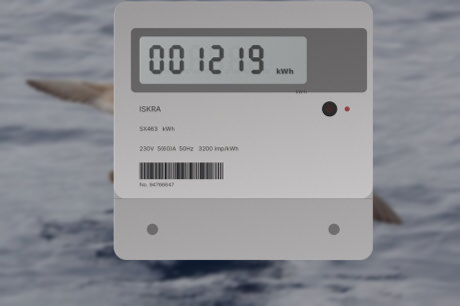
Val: 1219; kWh
